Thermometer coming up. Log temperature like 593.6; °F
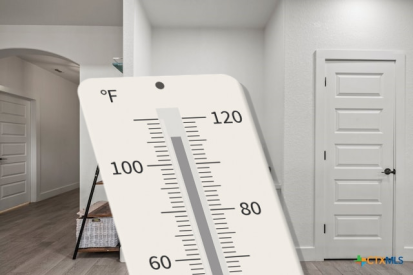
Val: 112; °F
